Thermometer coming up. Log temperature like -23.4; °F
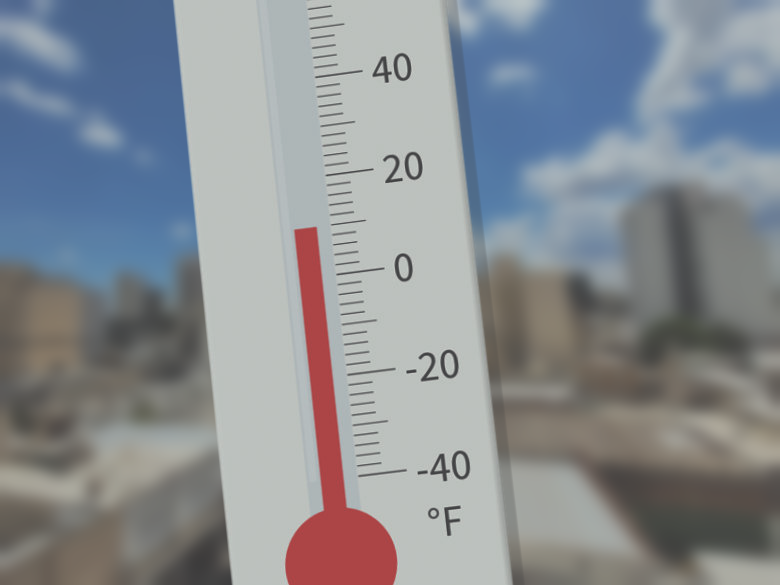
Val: 10; °F
